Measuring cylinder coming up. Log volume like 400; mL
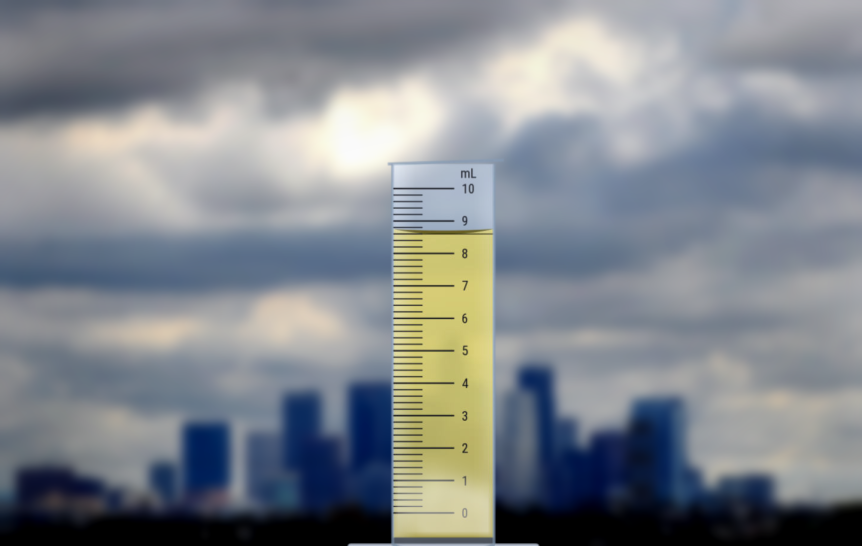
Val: 8.6; mL
